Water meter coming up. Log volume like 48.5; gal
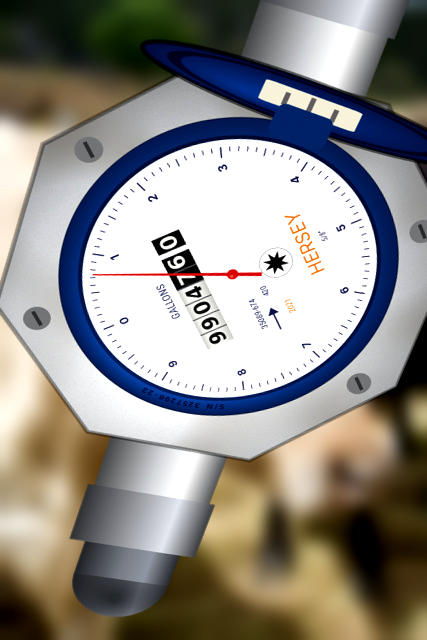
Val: 9904760.7; gal
